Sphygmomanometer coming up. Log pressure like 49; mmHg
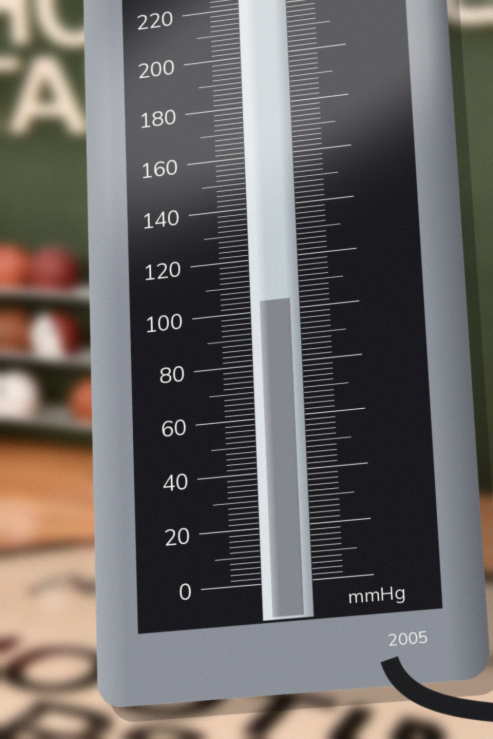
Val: 104; mmHg
